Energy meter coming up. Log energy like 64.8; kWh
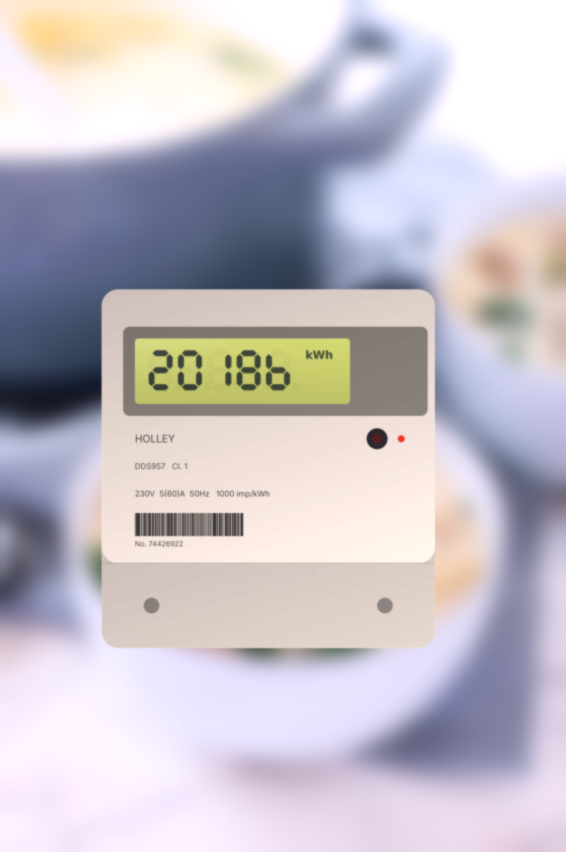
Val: 20186; kWh
